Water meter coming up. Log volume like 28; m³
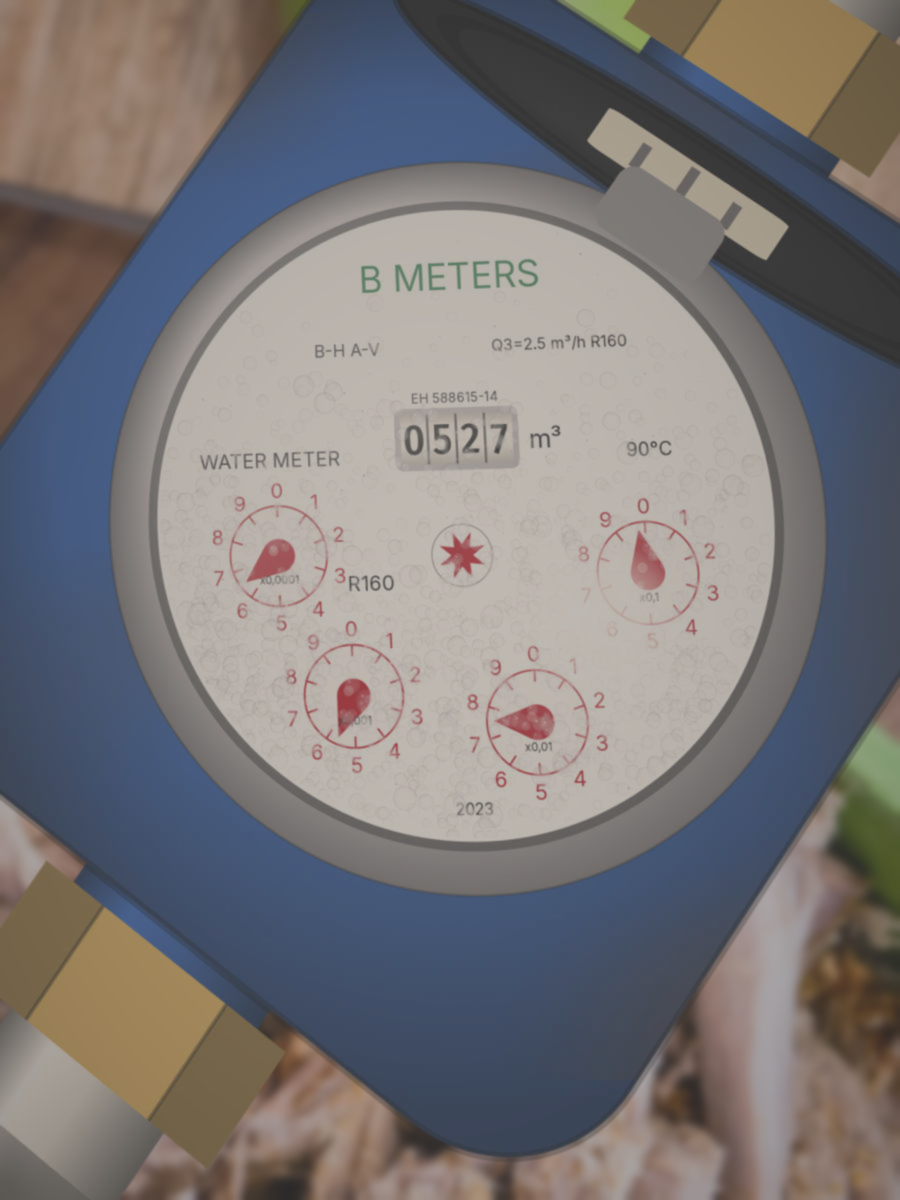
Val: 526.9756; m³
